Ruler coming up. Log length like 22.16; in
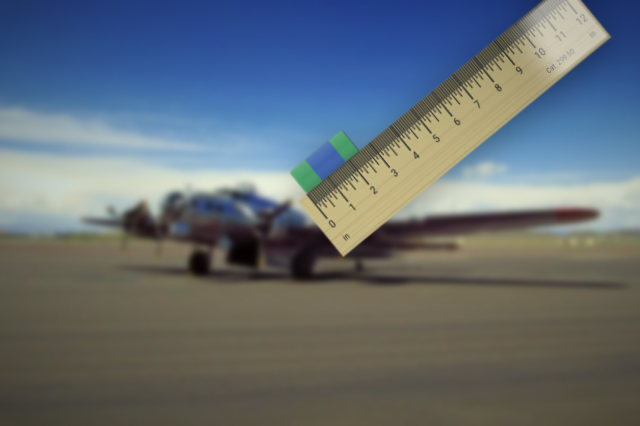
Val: 2.5; in
